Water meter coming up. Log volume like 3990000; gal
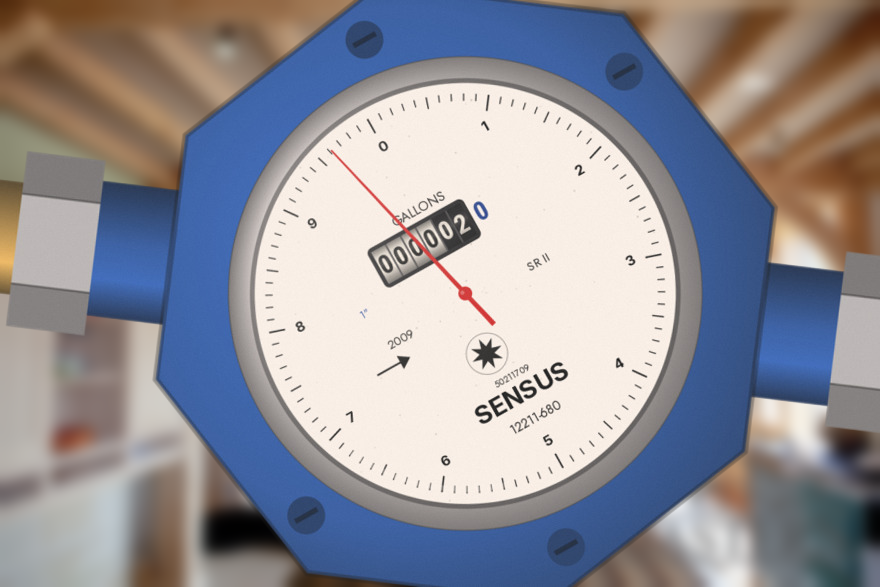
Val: 19.6; gal
